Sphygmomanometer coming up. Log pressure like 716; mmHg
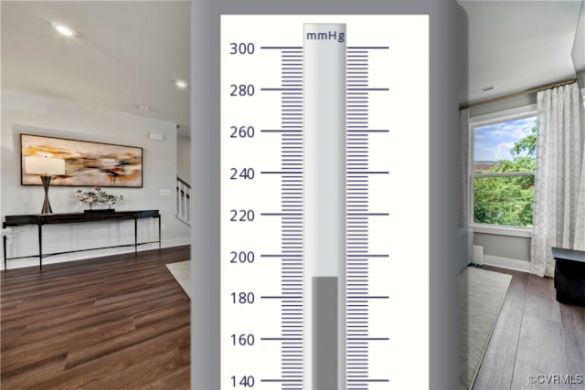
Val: 190; mmHg
